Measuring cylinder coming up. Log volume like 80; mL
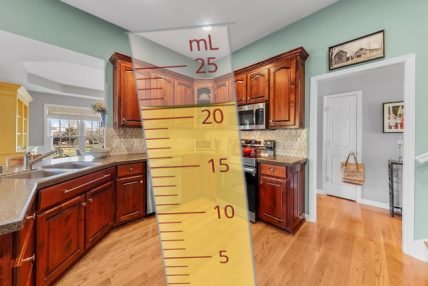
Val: 21; mL
